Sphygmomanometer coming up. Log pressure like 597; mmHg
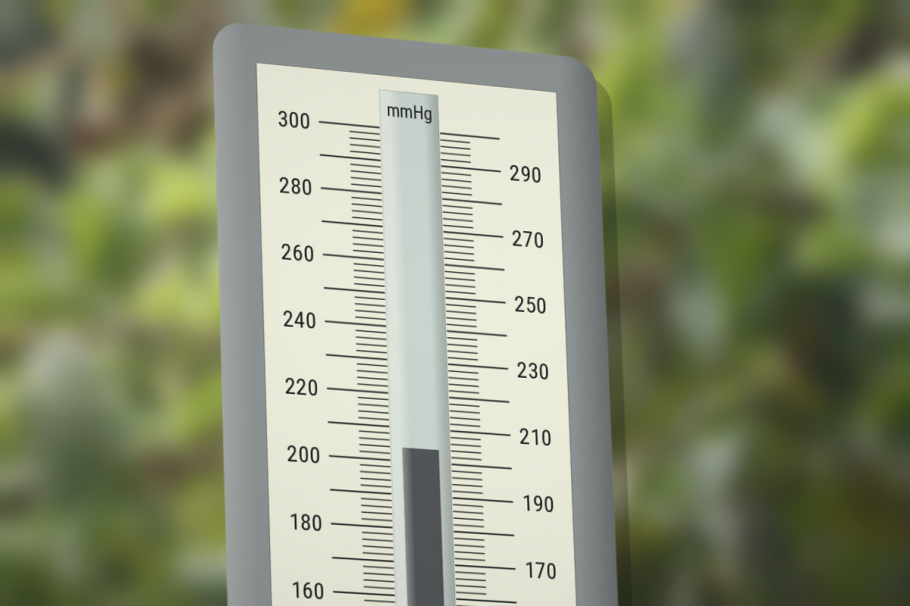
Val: 204; mmHg
